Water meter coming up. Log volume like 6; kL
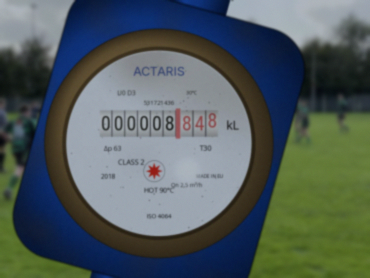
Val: 8.848; kL
